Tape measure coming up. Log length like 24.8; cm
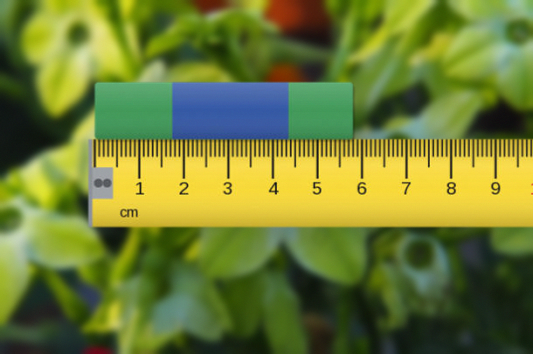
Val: 5.8; cm
